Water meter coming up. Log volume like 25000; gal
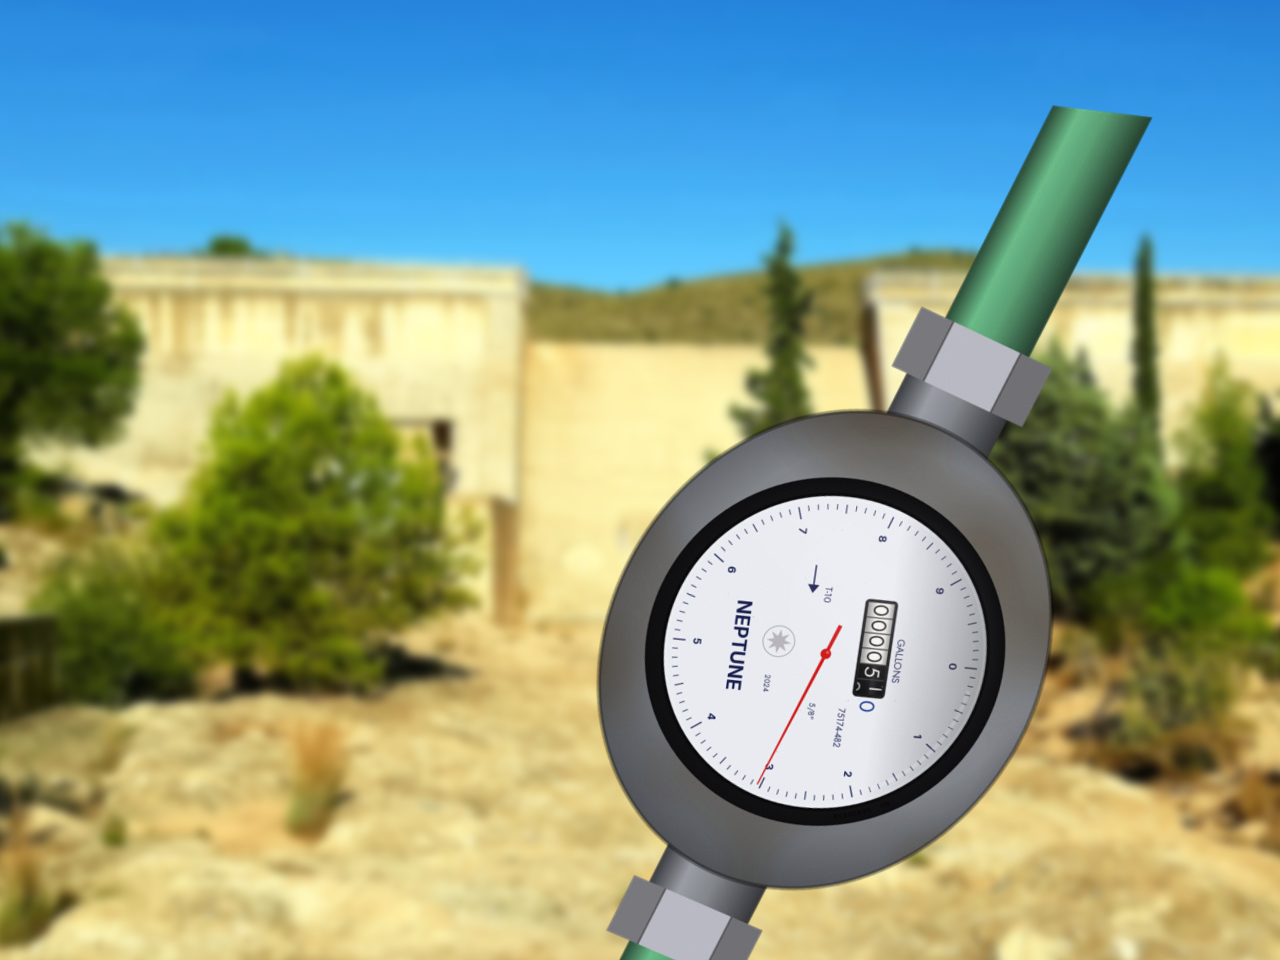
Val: 513.0; gal
